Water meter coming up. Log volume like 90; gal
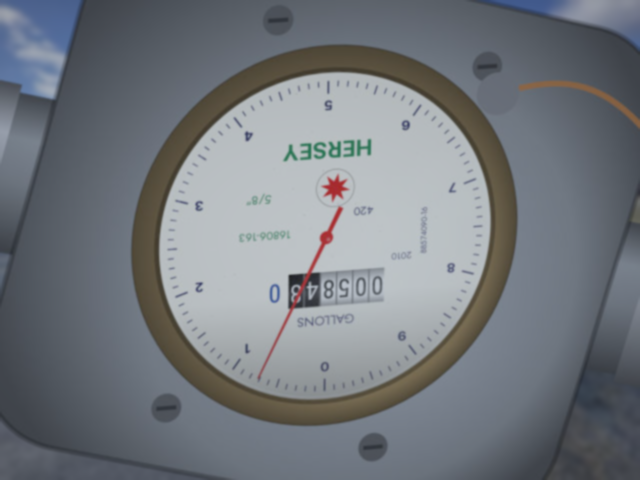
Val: 58480.7; gal
